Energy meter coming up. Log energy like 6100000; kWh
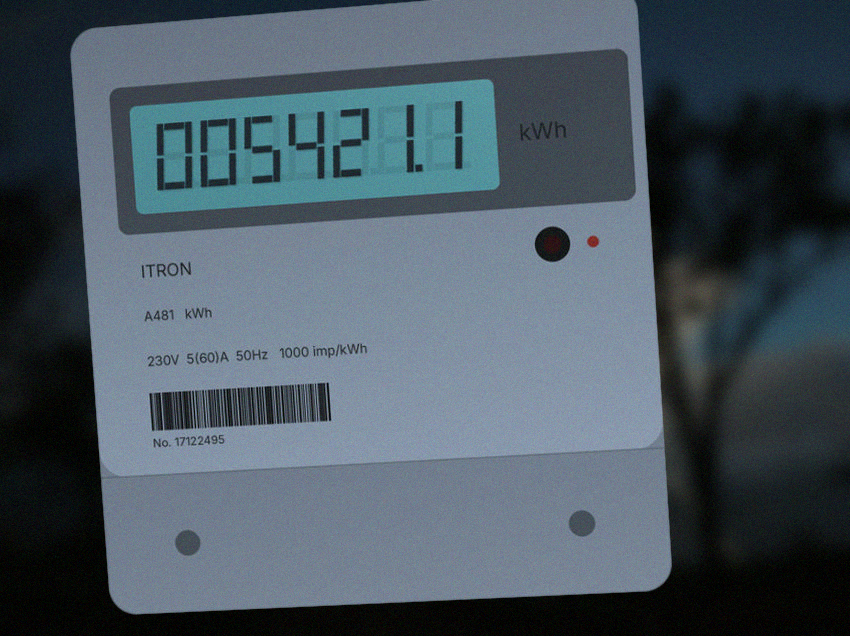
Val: 5421.1; kWh
